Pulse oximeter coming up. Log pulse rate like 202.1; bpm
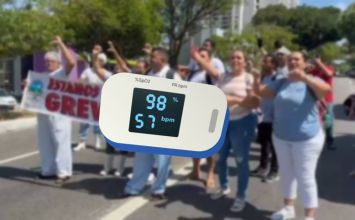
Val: 57; bpm
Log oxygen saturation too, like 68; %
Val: 98; %
